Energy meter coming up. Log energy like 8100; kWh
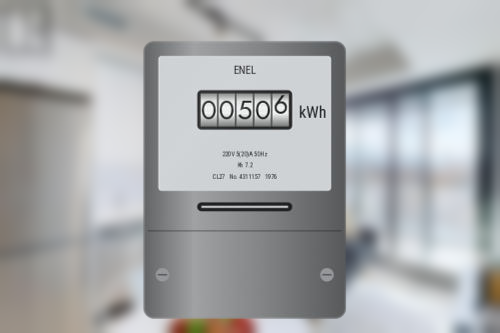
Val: 506; kWh
